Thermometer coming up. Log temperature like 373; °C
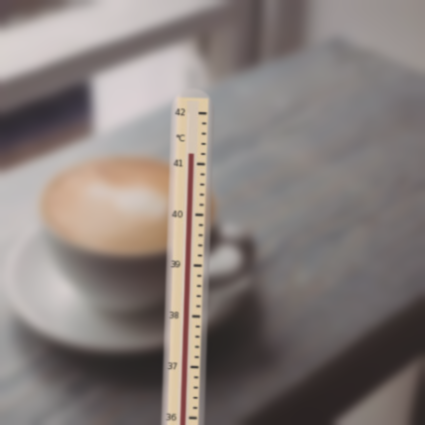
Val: 41.2; °C
